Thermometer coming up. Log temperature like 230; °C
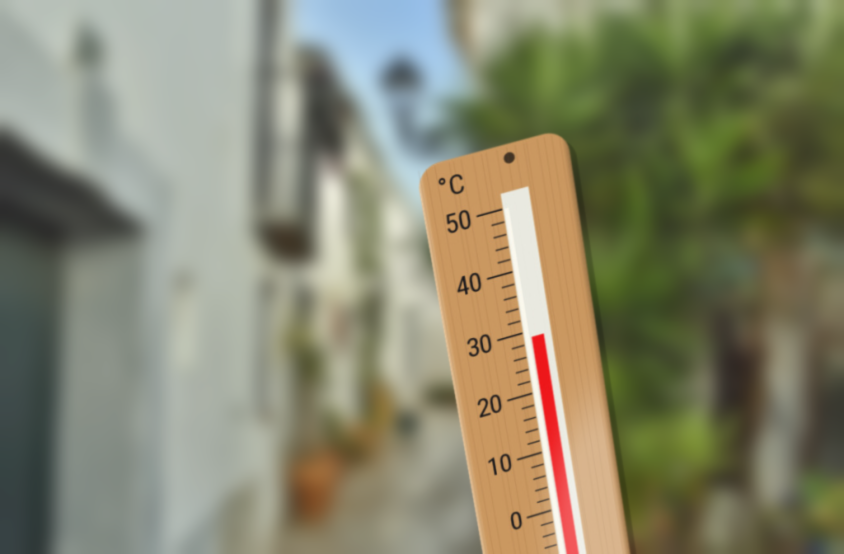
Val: 29; °C
